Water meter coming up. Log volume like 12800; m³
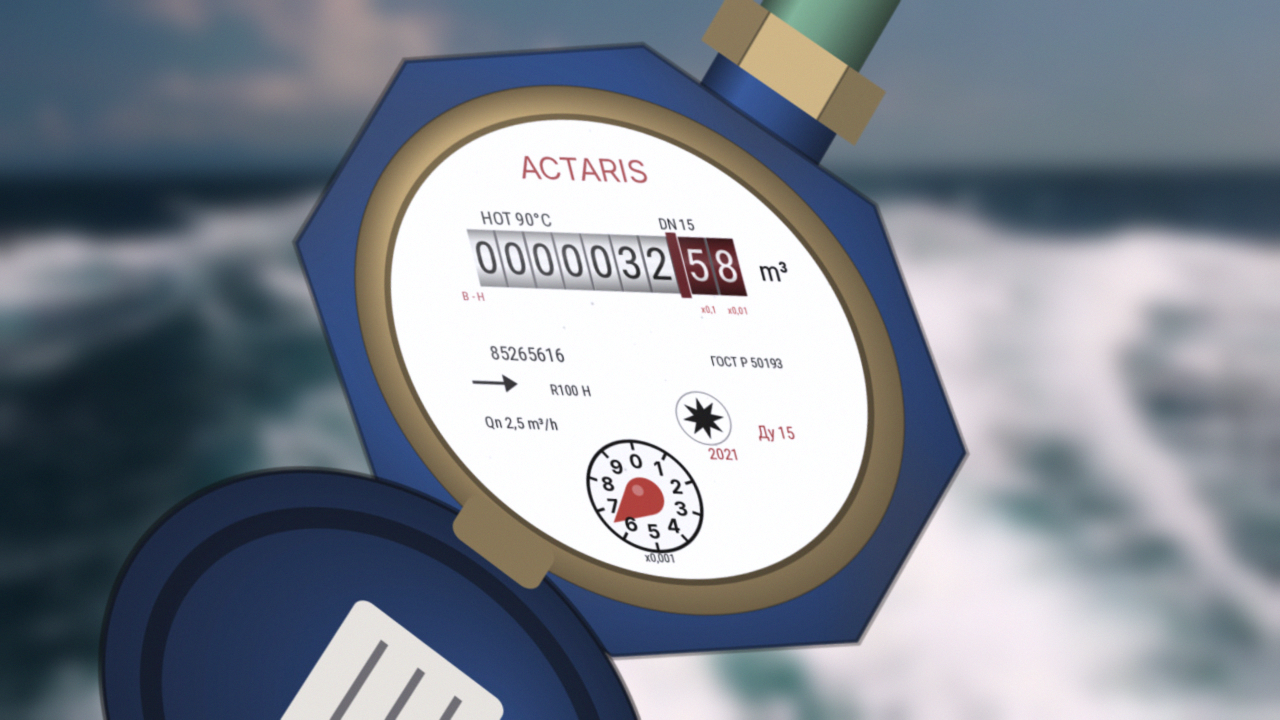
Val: 32.586; m³
